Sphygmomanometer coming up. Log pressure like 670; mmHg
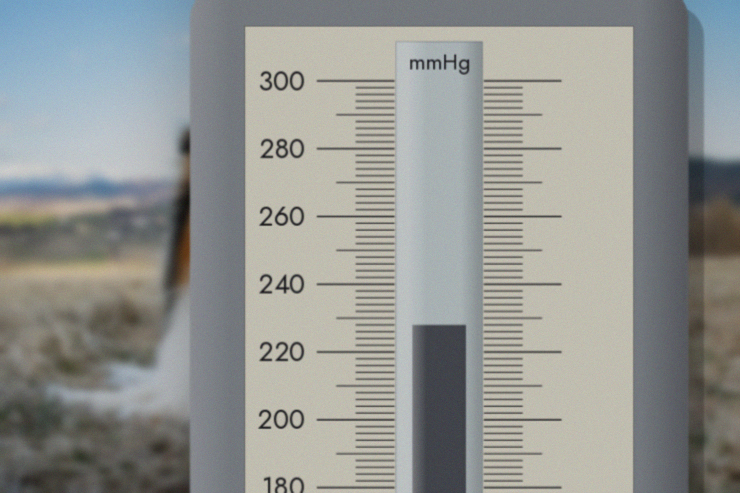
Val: 228; mmHg
